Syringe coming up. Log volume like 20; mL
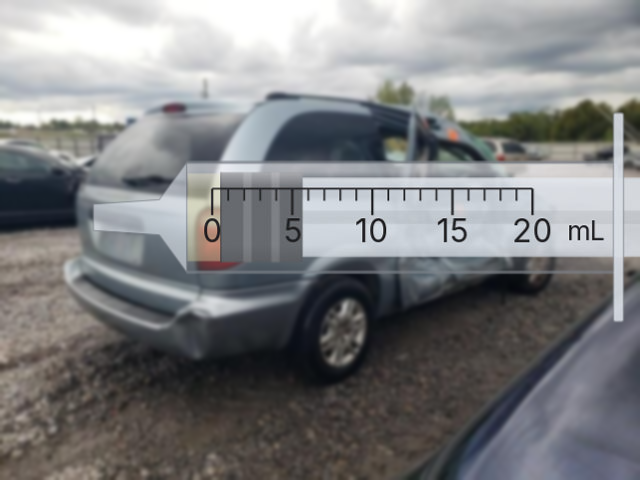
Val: 0.5; mL
